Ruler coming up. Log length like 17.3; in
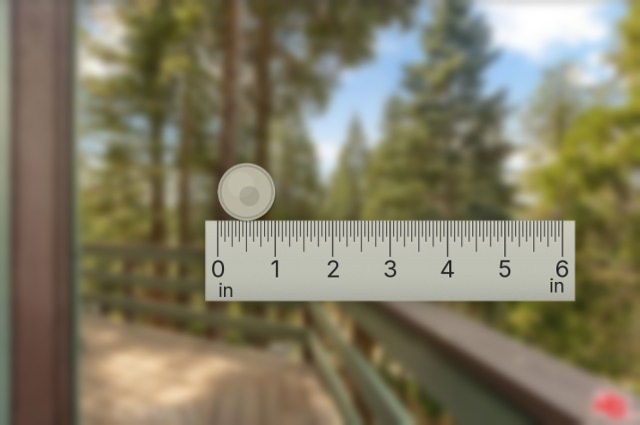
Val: 1; in
